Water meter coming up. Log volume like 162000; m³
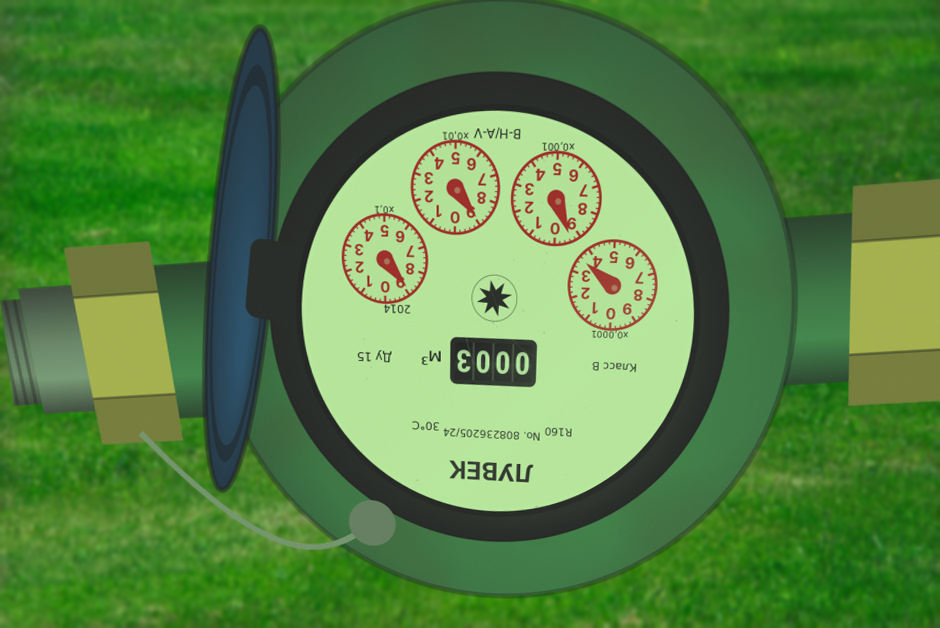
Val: 3.8893; m³
